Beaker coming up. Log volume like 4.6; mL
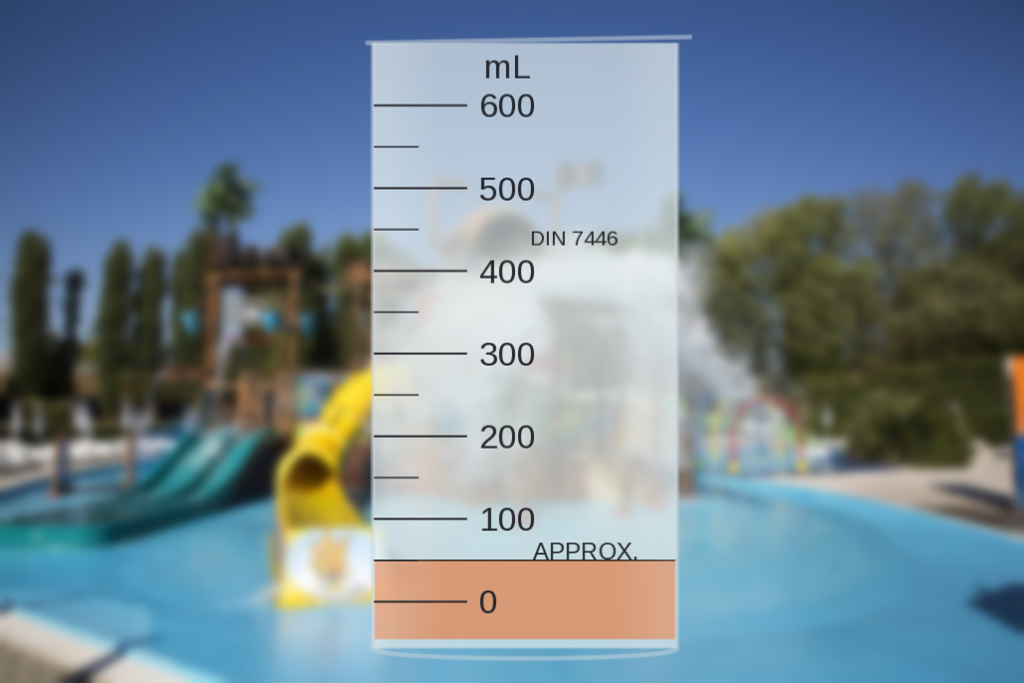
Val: 50; mL
